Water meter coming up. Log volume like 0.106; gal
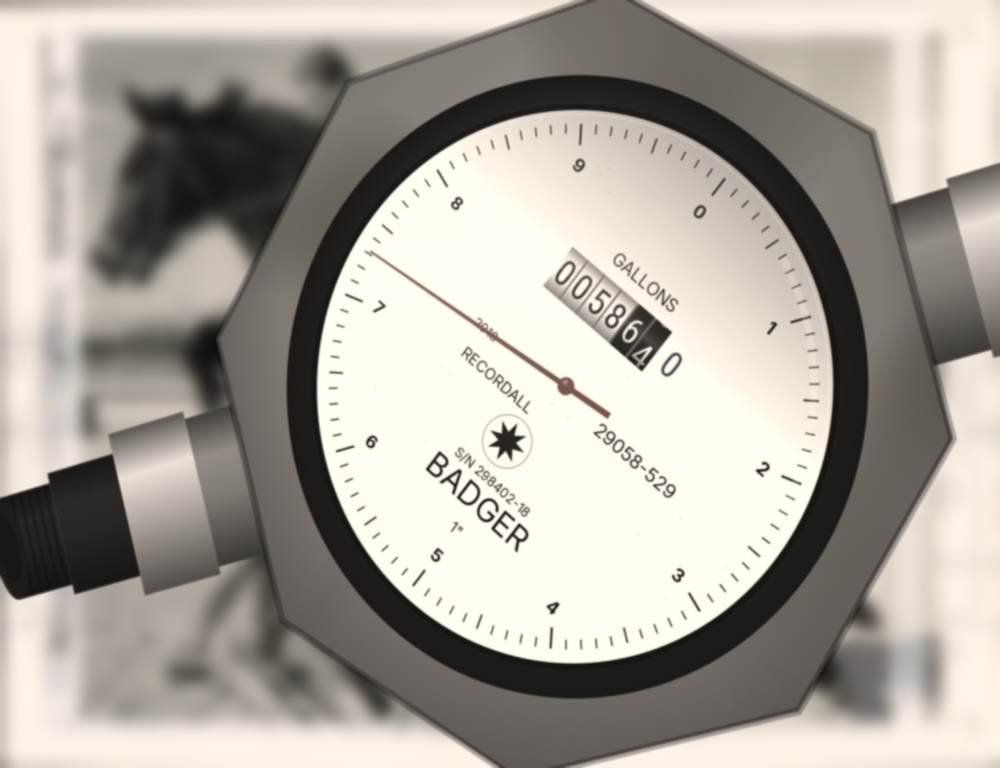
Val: 58637.3; gal
